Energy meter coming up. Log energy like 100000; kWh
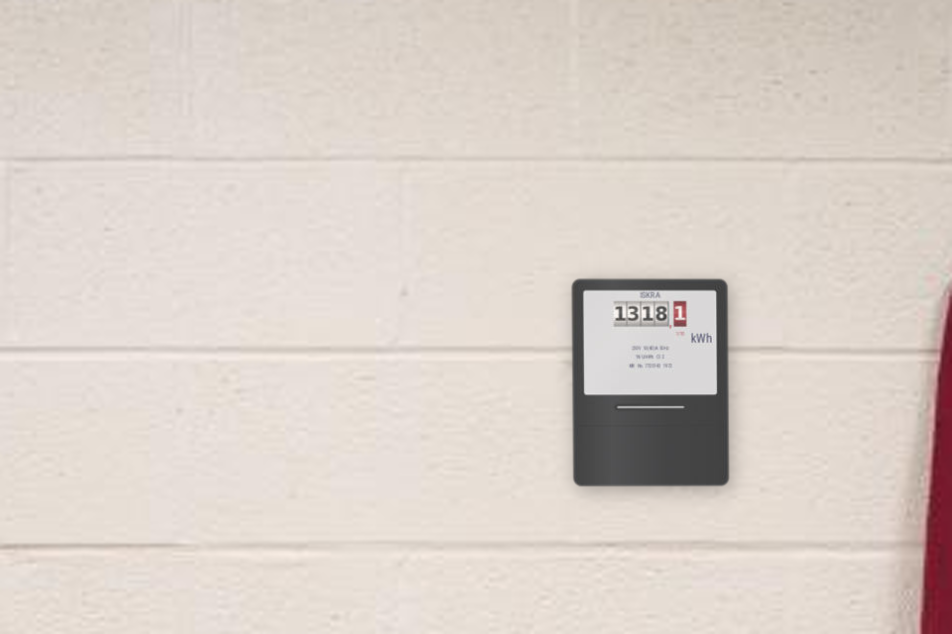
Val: 1318.1; kWh
